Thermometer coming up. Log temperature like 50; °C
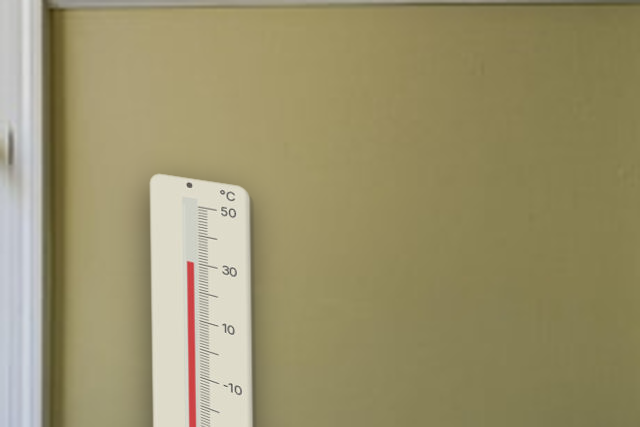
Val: 30; °C
